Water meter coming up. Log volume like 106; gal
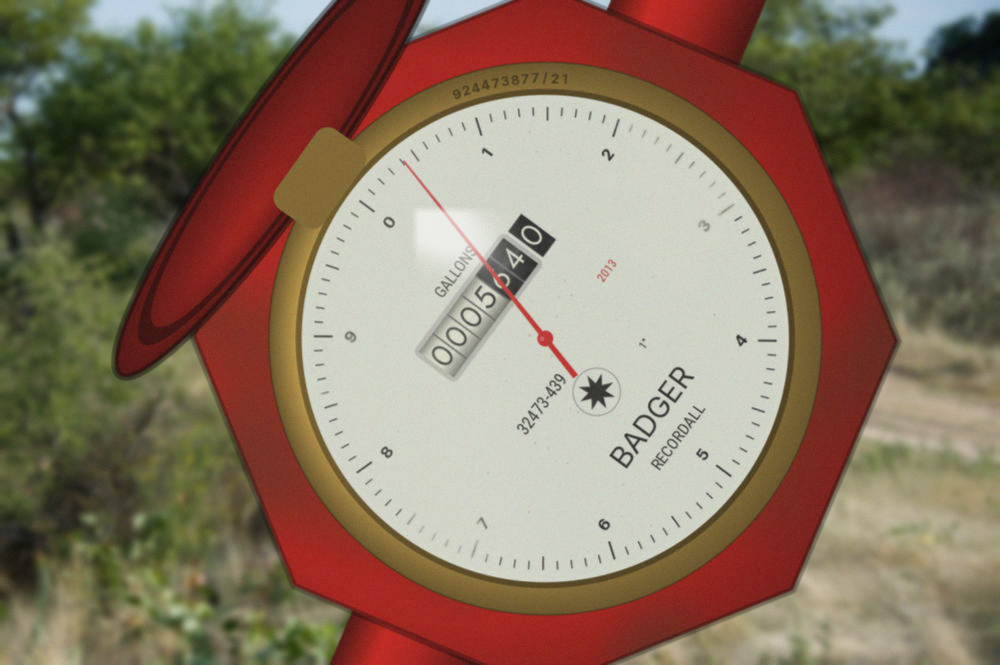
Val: 5640.4; gal
